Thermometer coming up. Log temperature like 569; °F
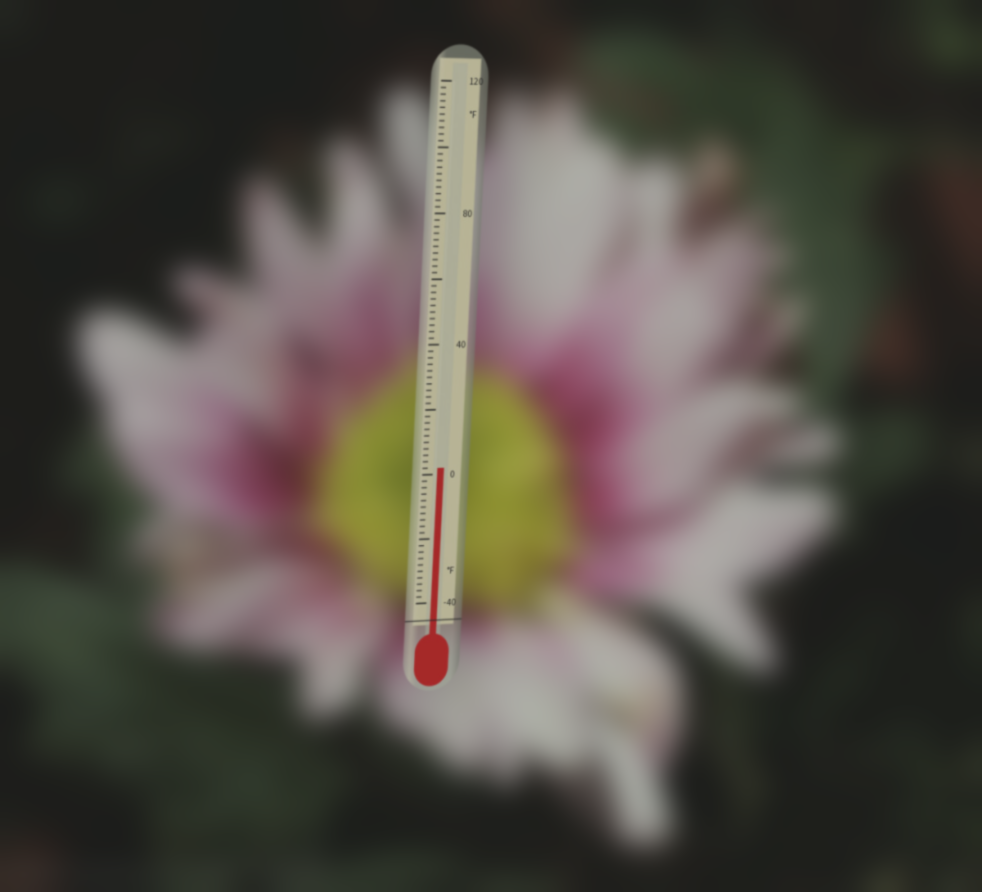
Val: 2; °F
